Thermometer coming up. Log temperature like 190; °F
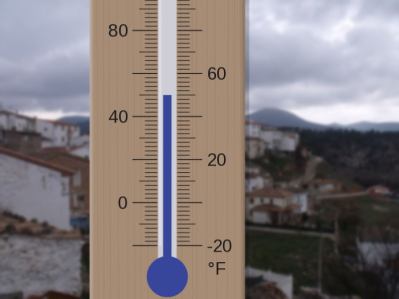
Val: 50; °F
